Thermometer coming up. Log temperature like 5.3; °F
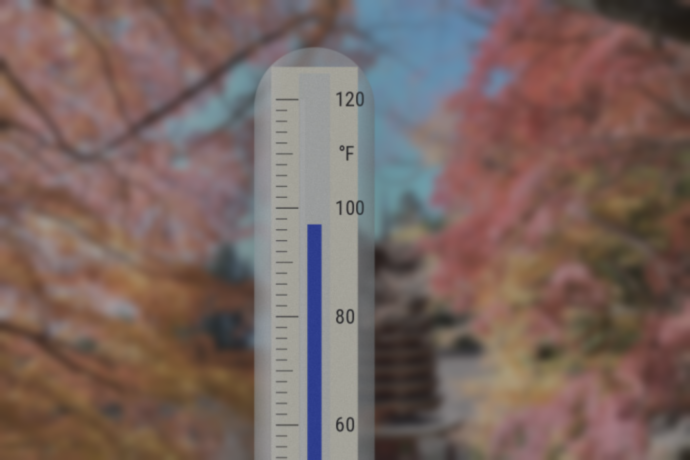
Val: 97; °F
